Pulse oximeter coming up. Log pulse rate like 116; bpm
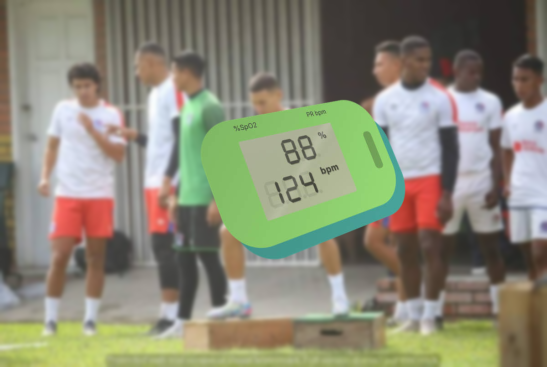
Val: 124; bpm
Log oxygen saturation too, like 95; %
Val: 88; %
